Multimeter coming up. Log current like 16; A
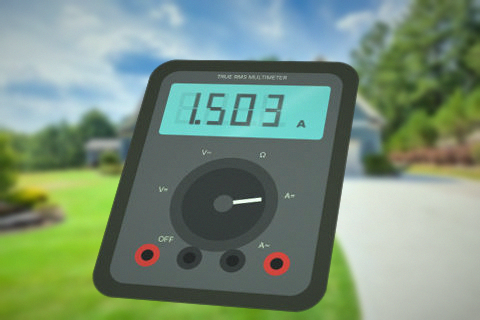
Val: 1.503; A
